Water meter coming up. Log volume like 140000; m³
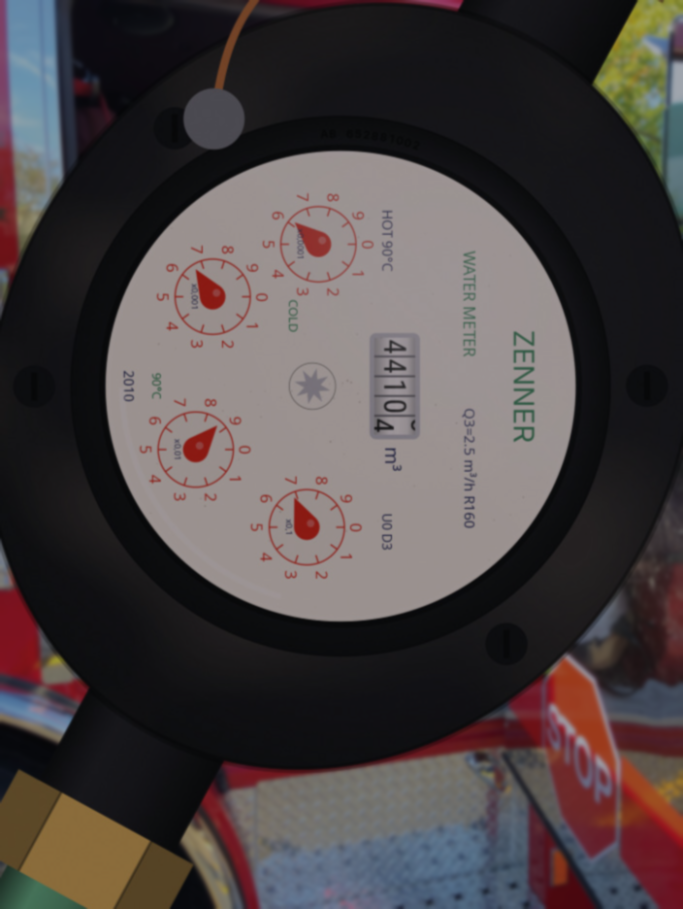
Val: 44103.6866; m³
